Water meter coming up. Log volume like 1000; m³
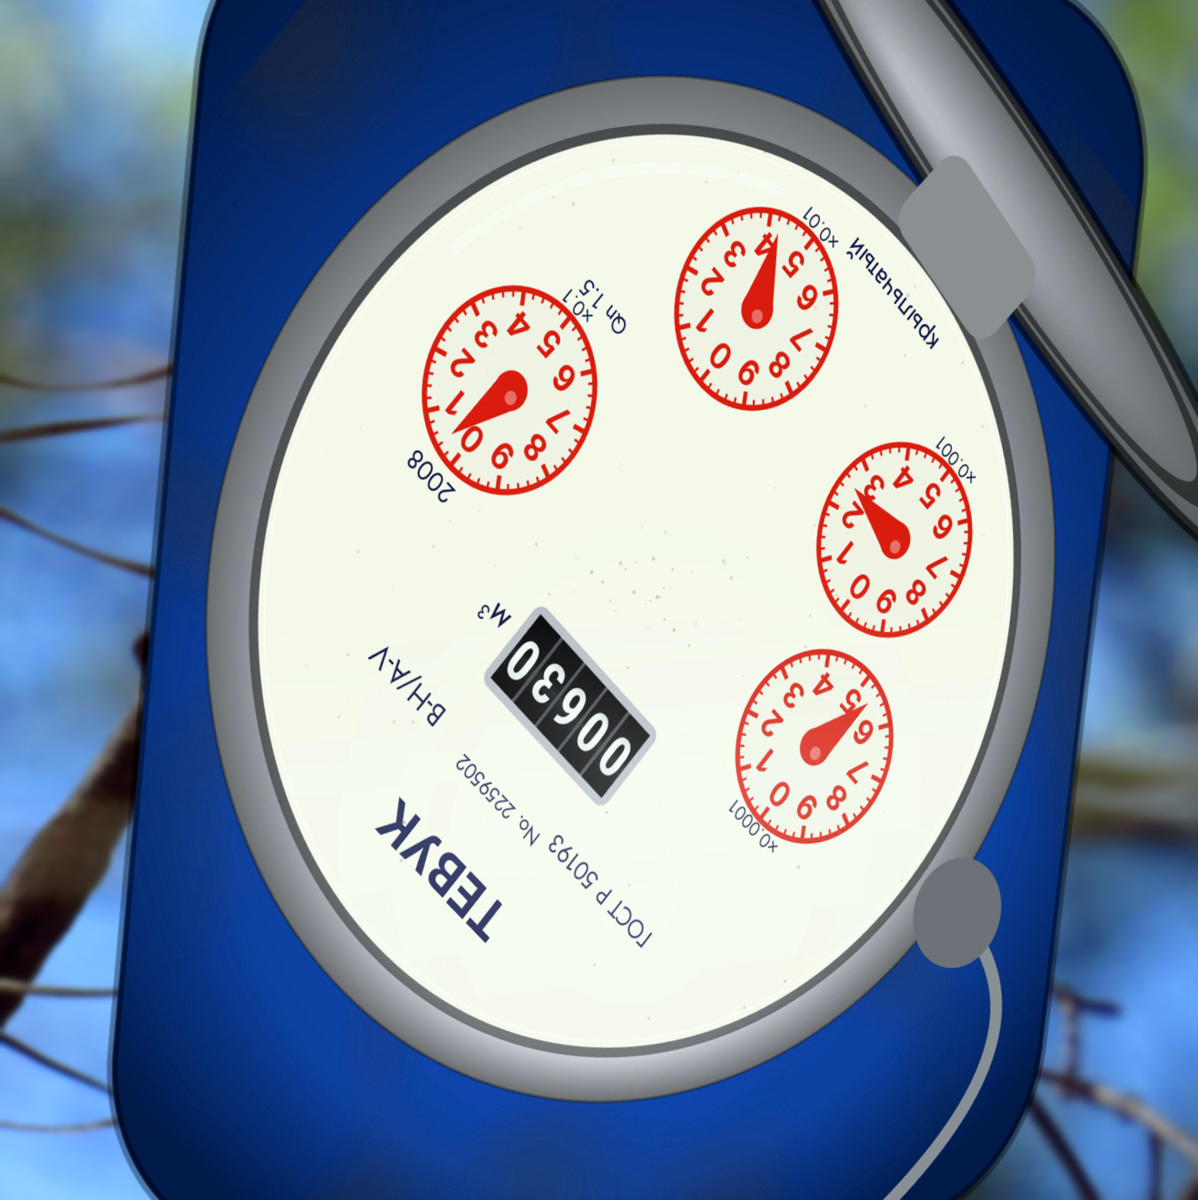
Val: 630.0425; m³
